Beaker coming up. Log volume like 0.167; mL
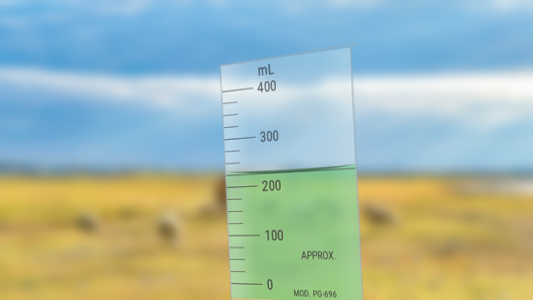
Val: 225; mL
